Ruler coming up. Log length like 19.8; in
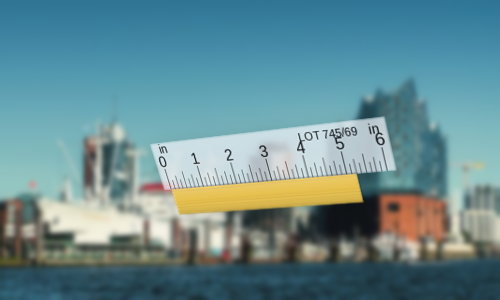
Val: 5.25; in
